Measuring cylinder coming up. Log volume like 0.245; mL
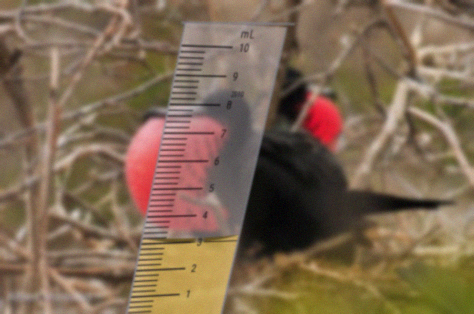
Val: 3; mL
